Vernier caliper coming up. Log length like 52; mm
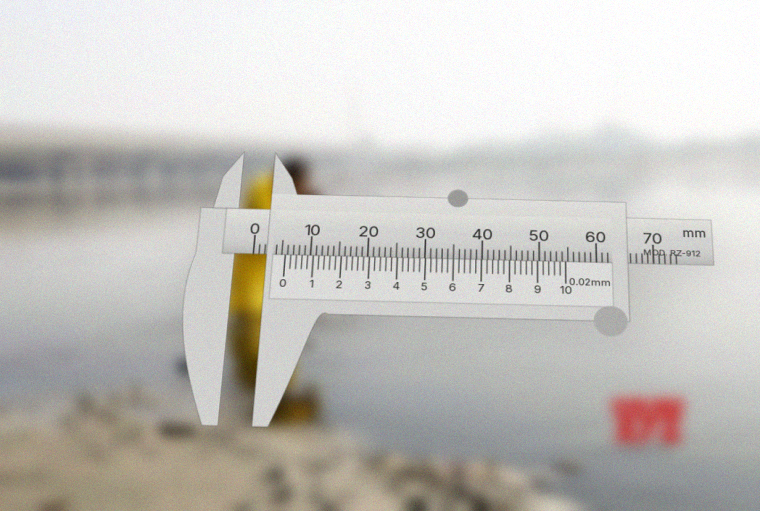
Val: 5.6; mm
